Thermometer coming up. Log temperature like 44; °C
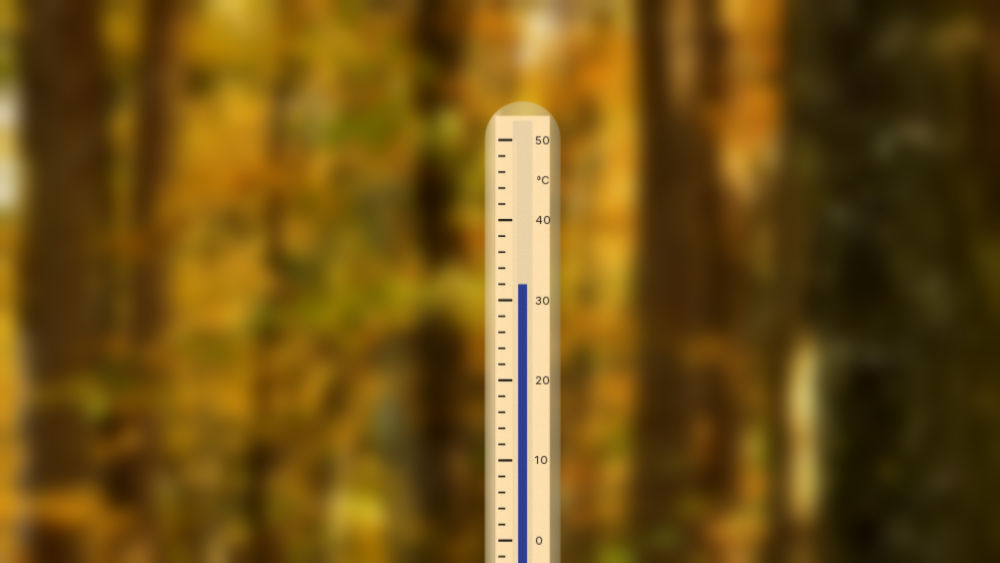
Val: 32; °C
